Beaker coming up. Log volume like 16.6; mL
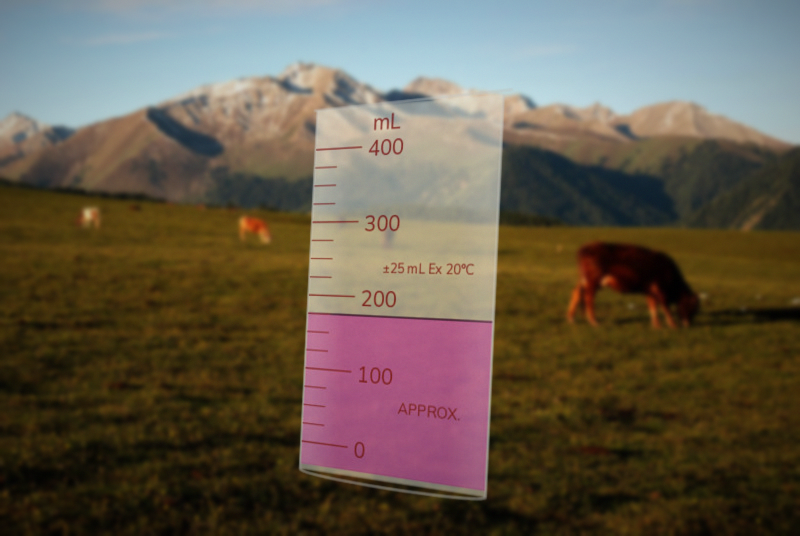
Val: 175; mL
